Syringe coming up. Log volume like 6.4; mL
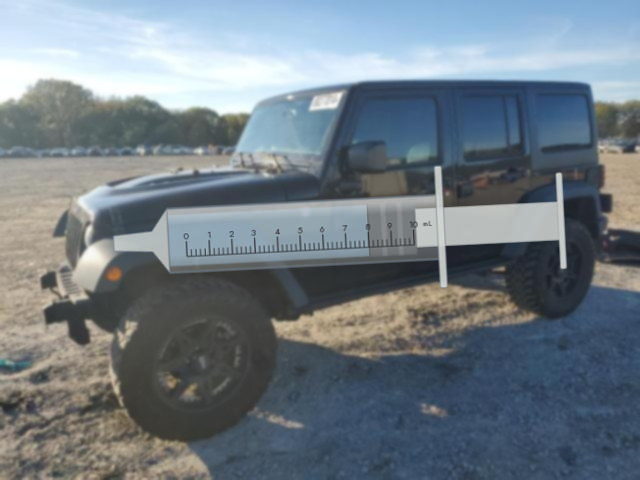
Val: 8; mL
